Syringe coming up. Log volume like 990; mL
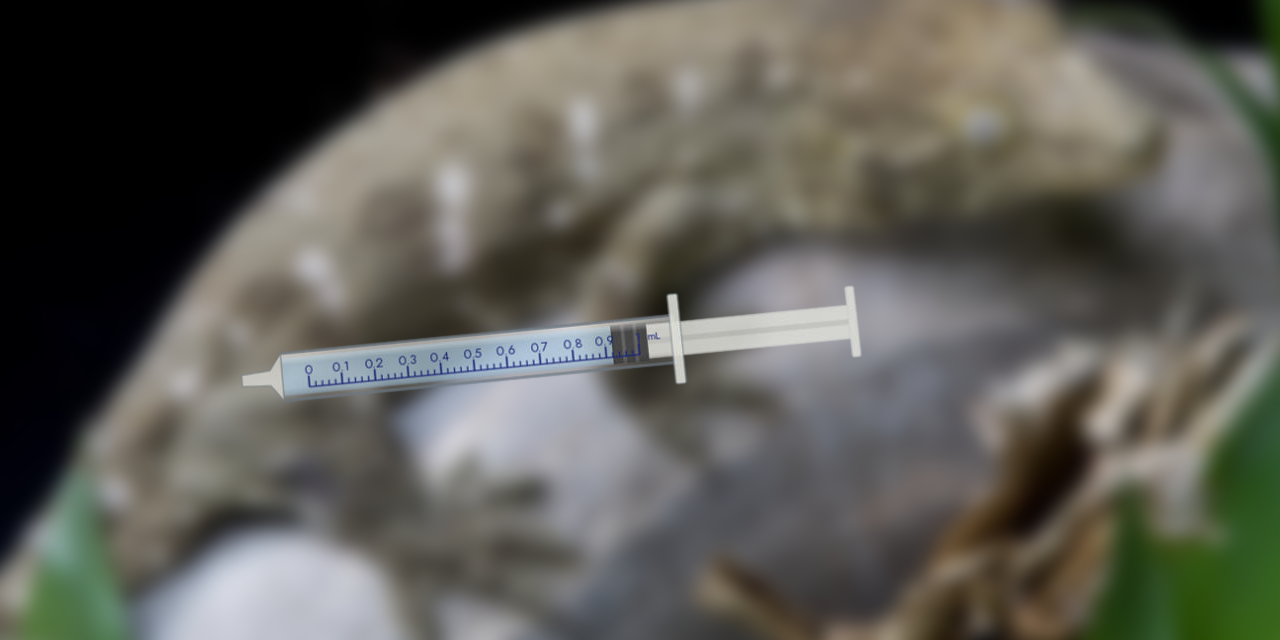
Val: 0.92; mL
